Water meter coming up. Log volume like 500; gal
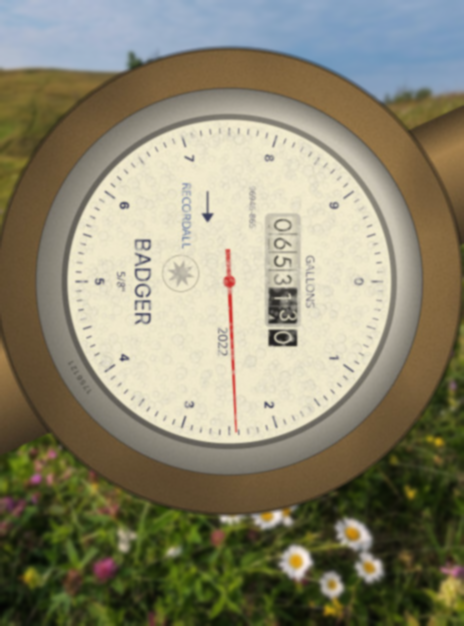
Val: 653132.4; gal
